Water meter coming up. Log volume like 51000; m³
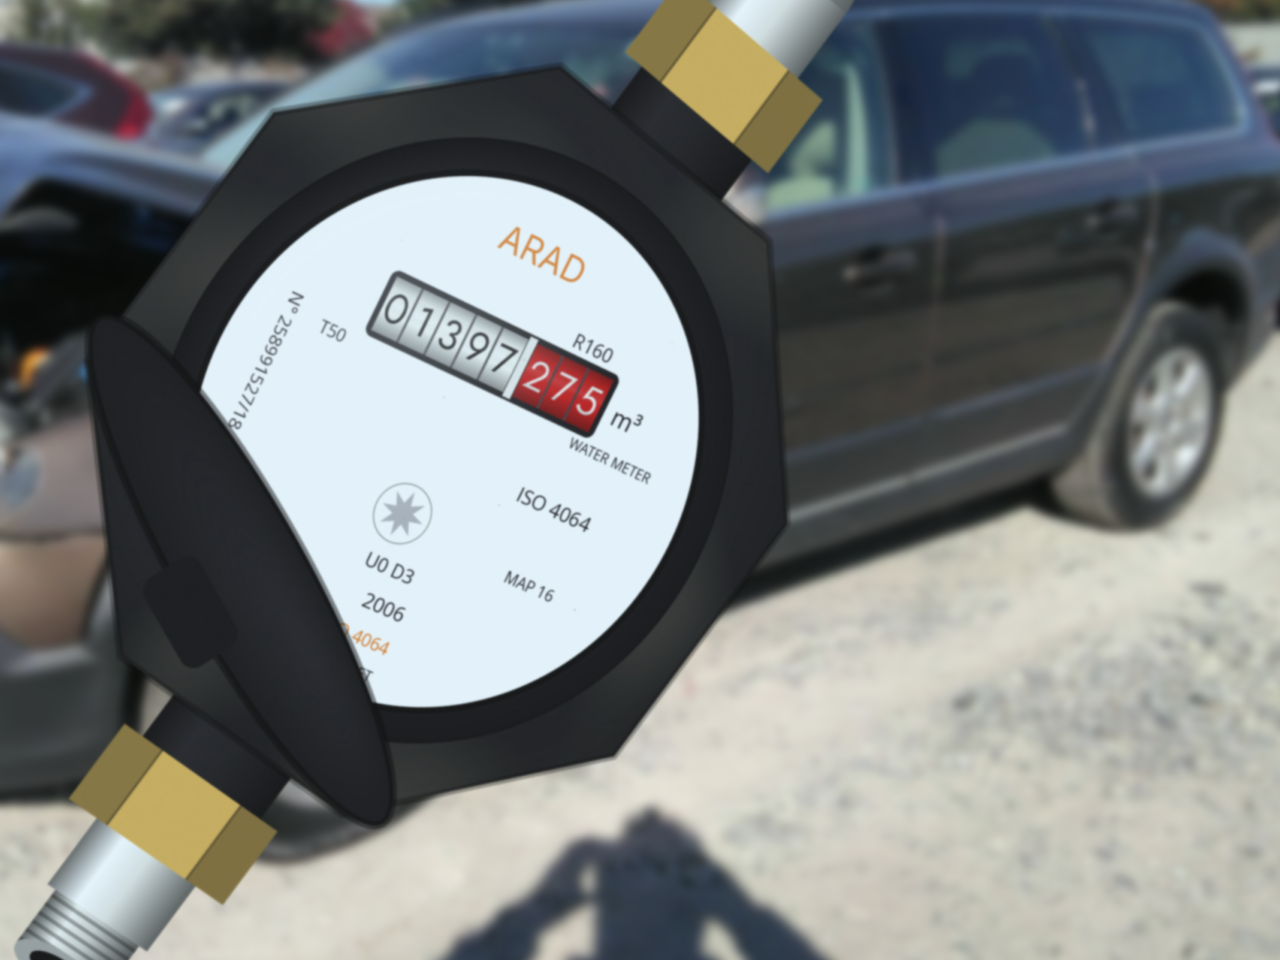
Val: 1397.275; m³
